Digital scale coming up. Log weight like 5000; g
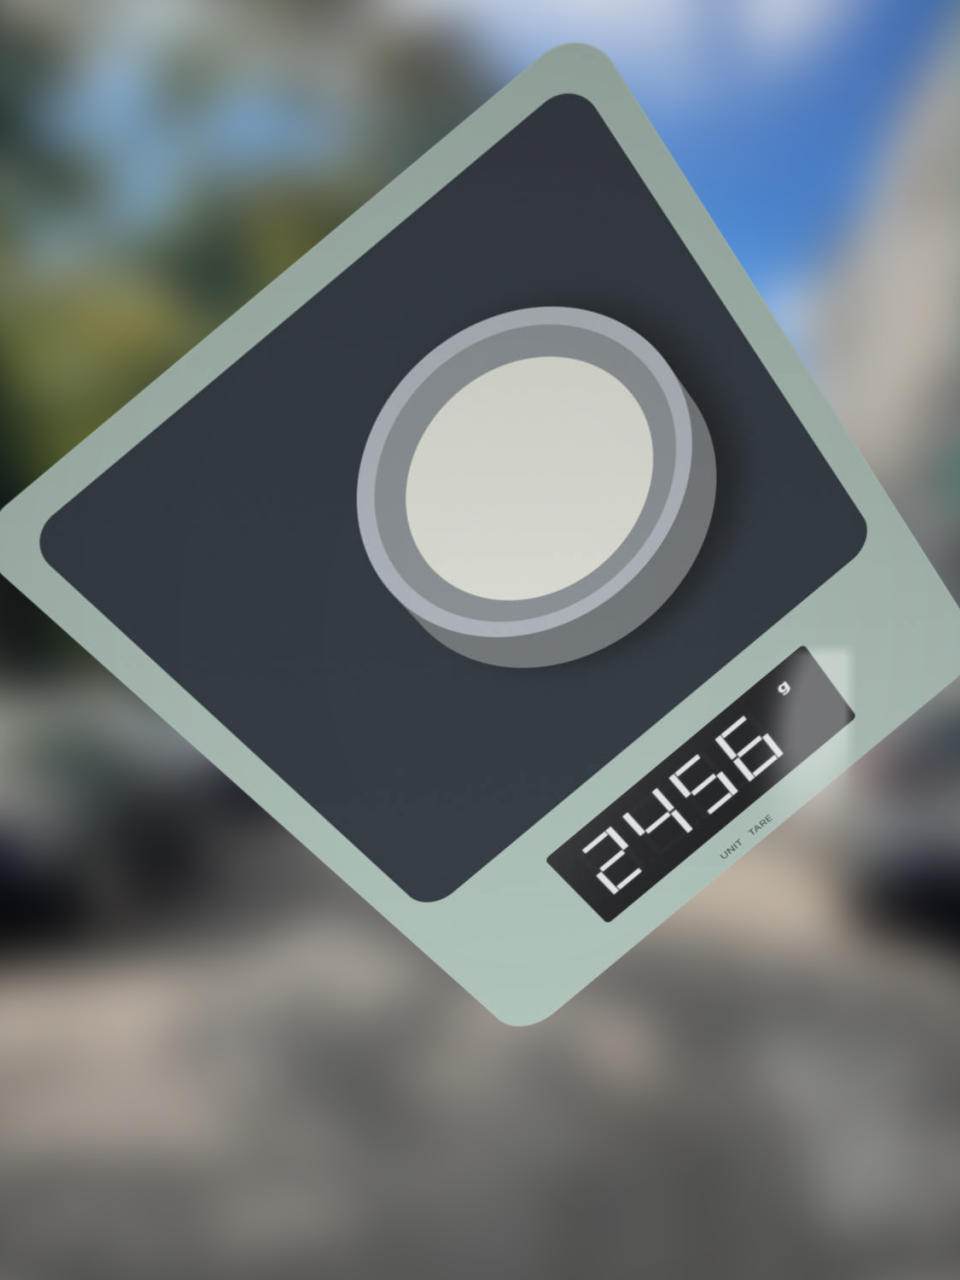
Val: 2456; g
